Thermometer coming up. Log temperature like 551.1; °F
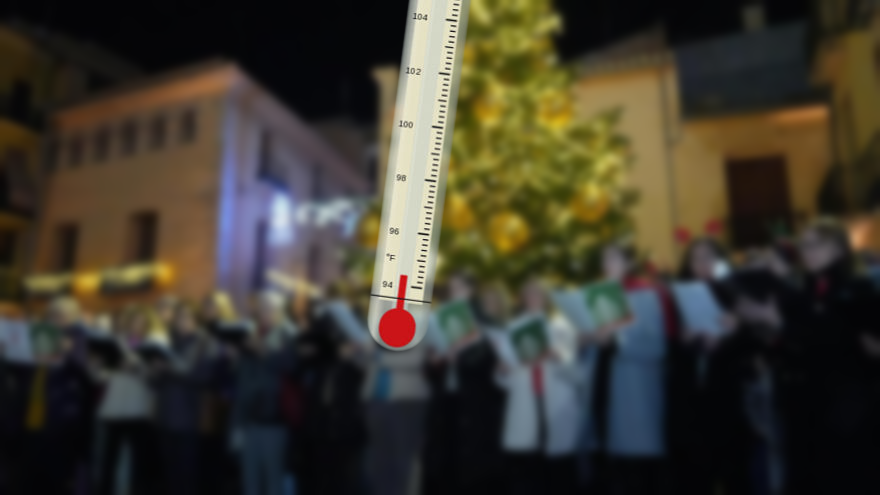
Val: 94.4; °F
